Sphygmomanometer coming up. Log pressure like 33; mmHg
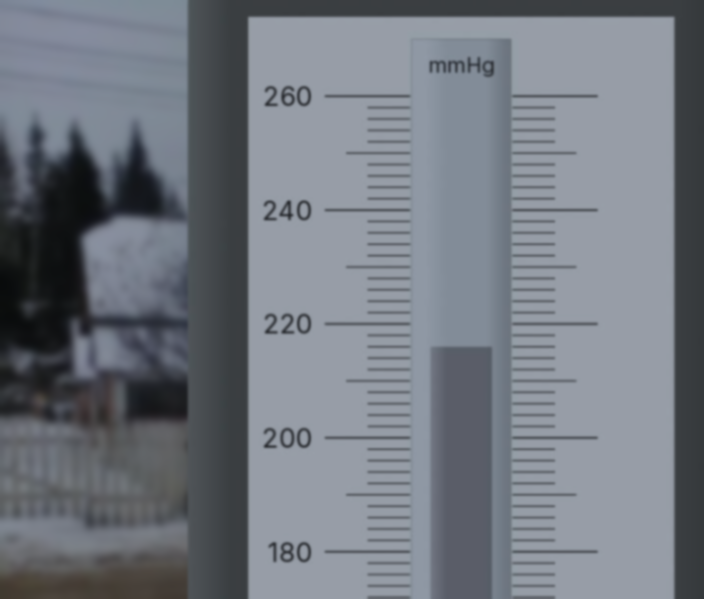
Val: 216; mmHg
